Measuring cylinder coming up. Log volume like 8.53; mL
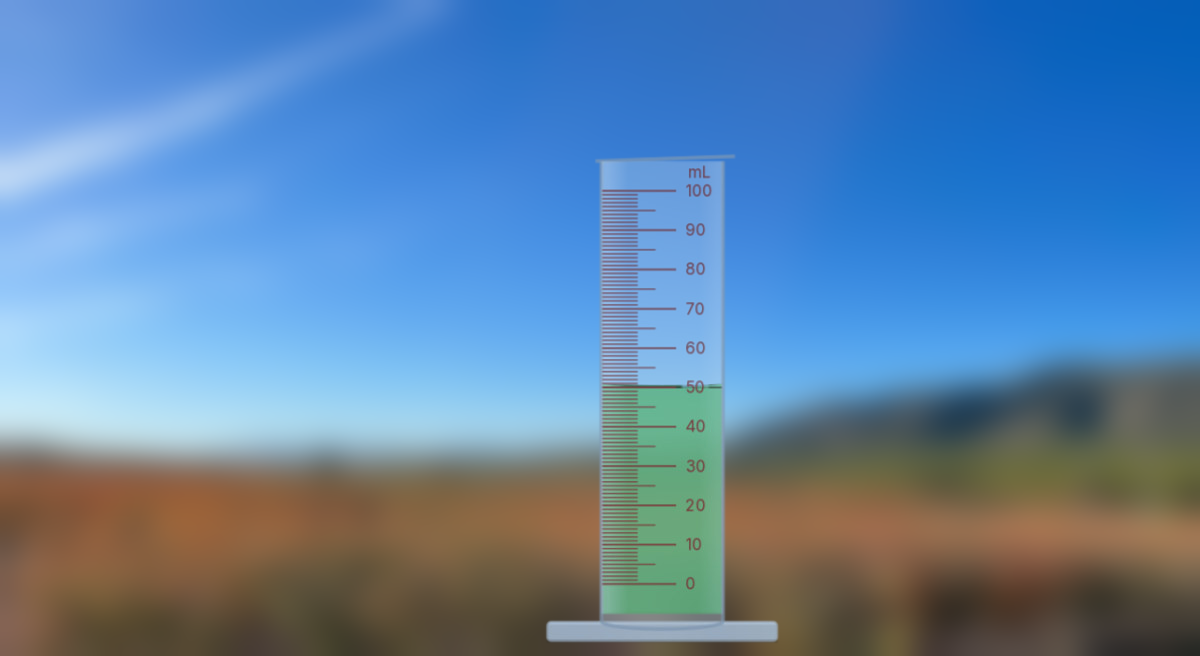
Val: 50; mL
